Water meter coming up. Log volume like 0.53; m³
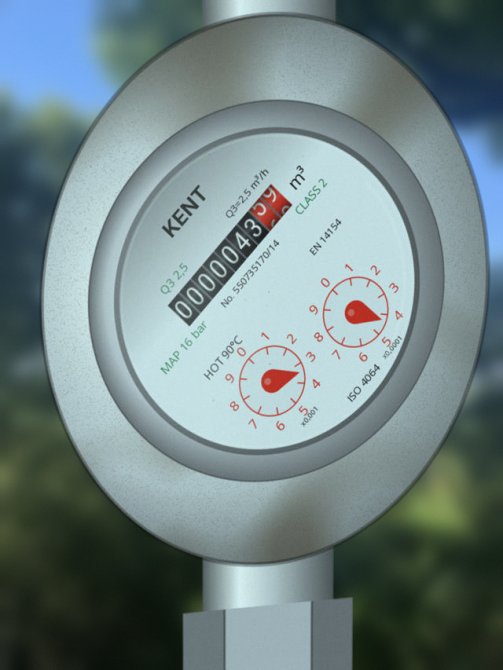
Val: 43.5934; m³
